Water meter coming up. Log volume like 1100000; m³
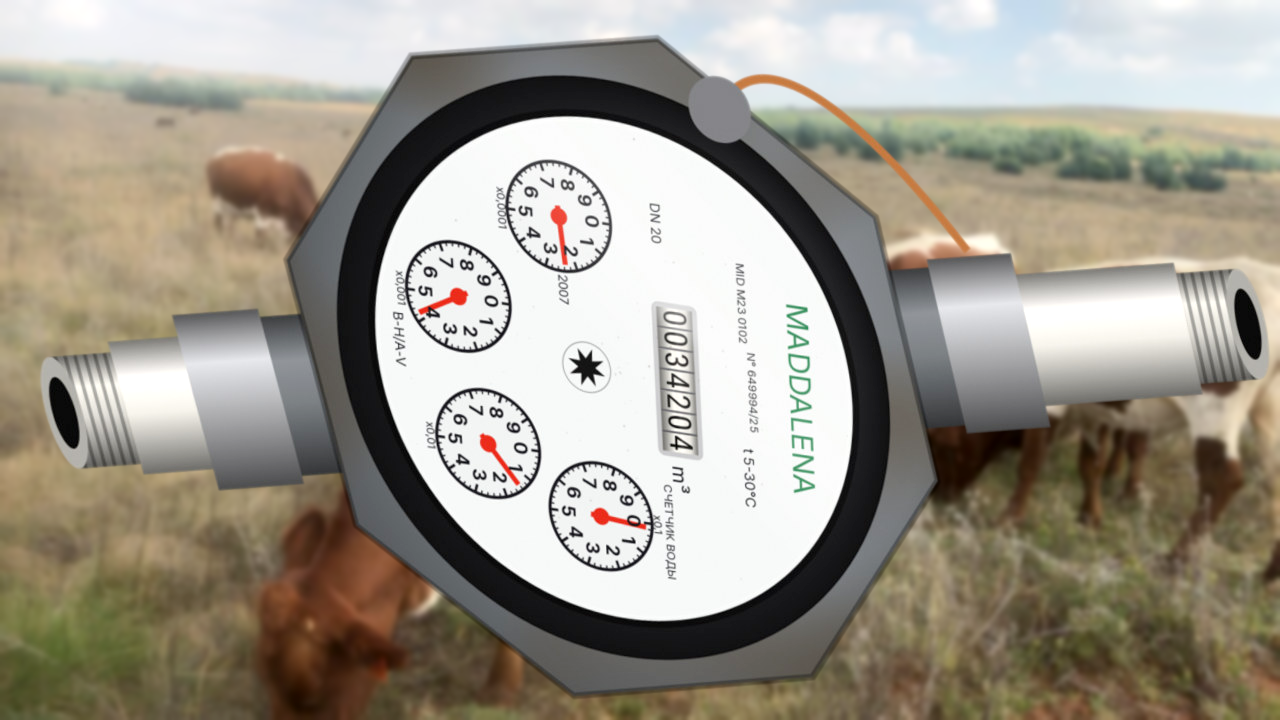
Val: 34204.0142; m³
